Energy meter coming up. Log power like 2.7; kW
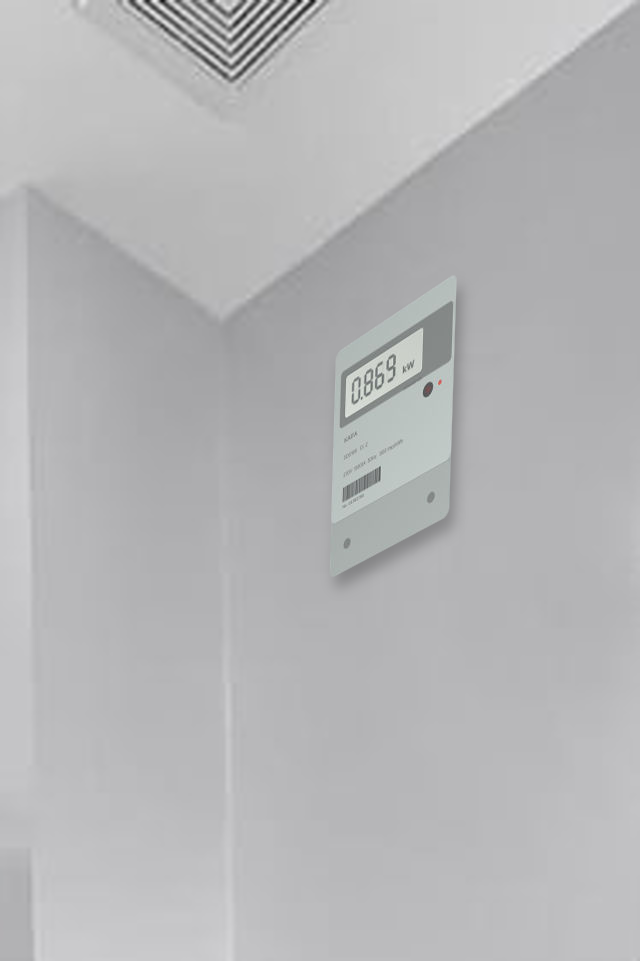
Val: 0.869; kW
